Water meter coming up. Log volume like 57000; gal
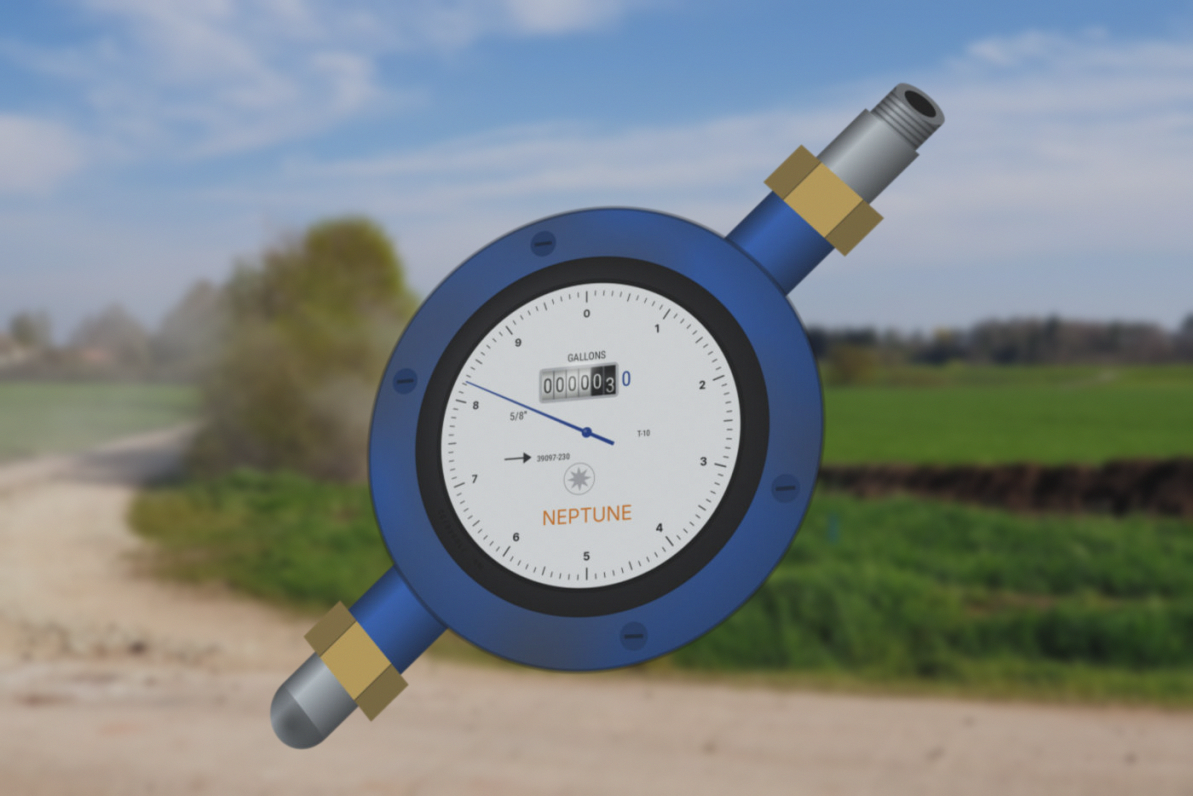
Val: 28.2; gal
